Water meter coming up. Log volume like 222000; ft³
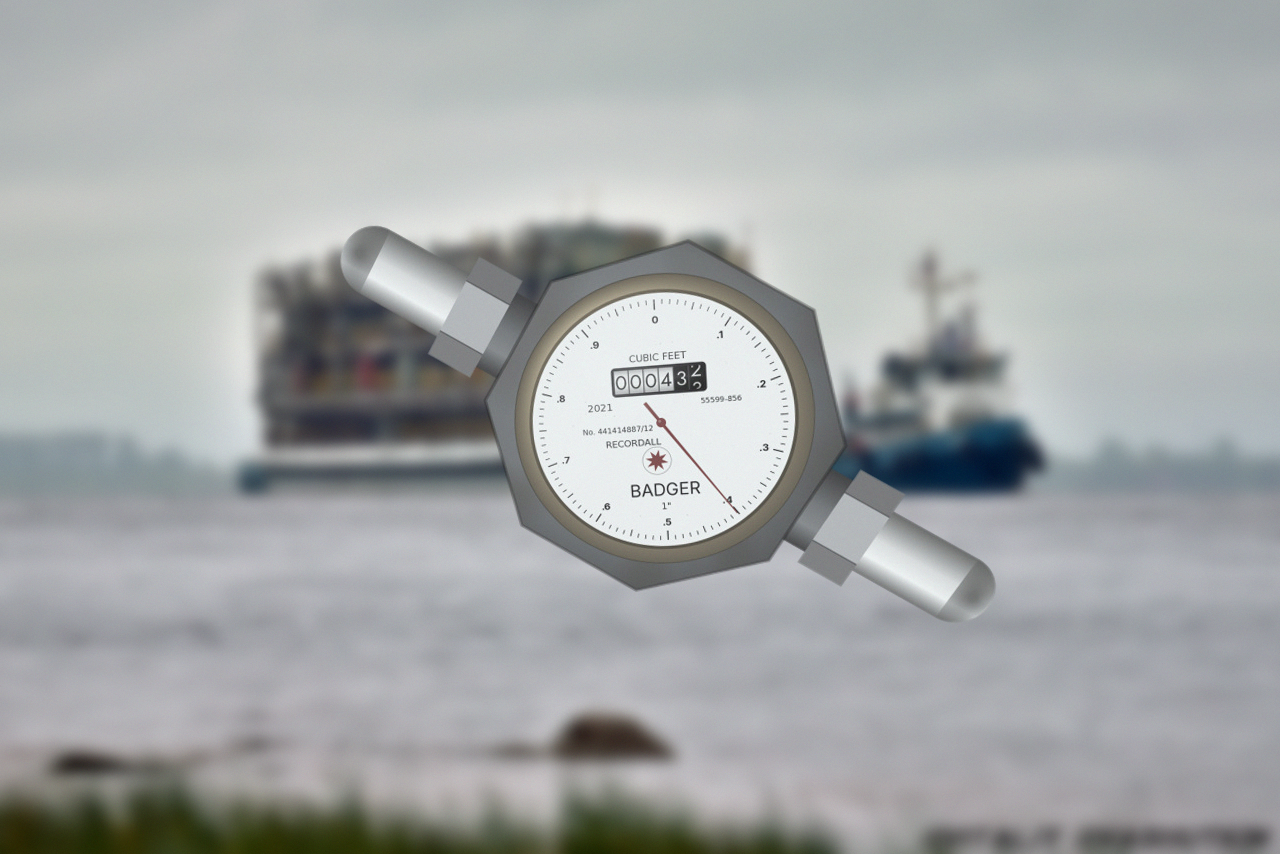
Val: 432.40; ft³
